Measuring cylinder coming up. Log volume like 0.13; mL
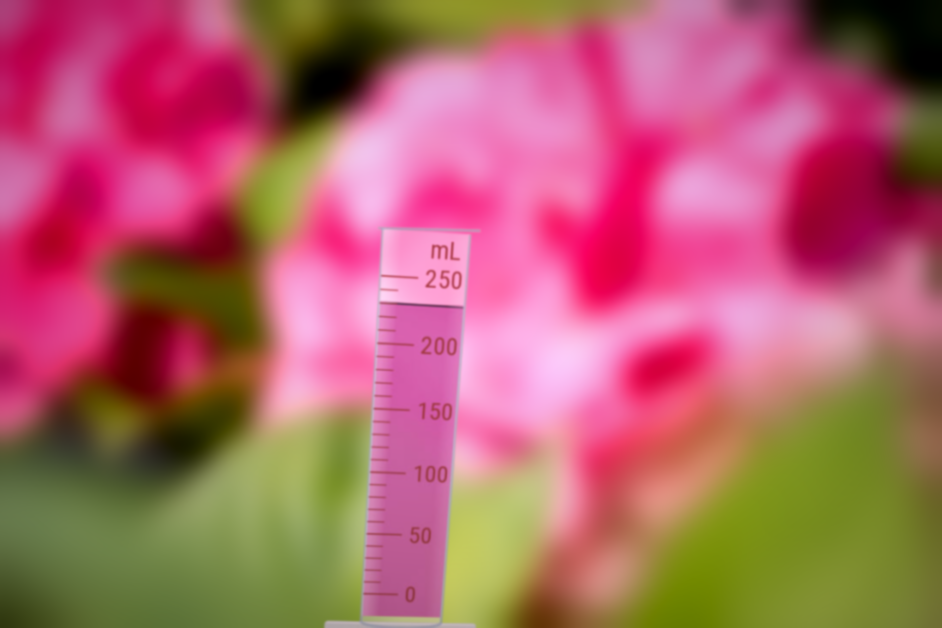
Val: 230; mL
